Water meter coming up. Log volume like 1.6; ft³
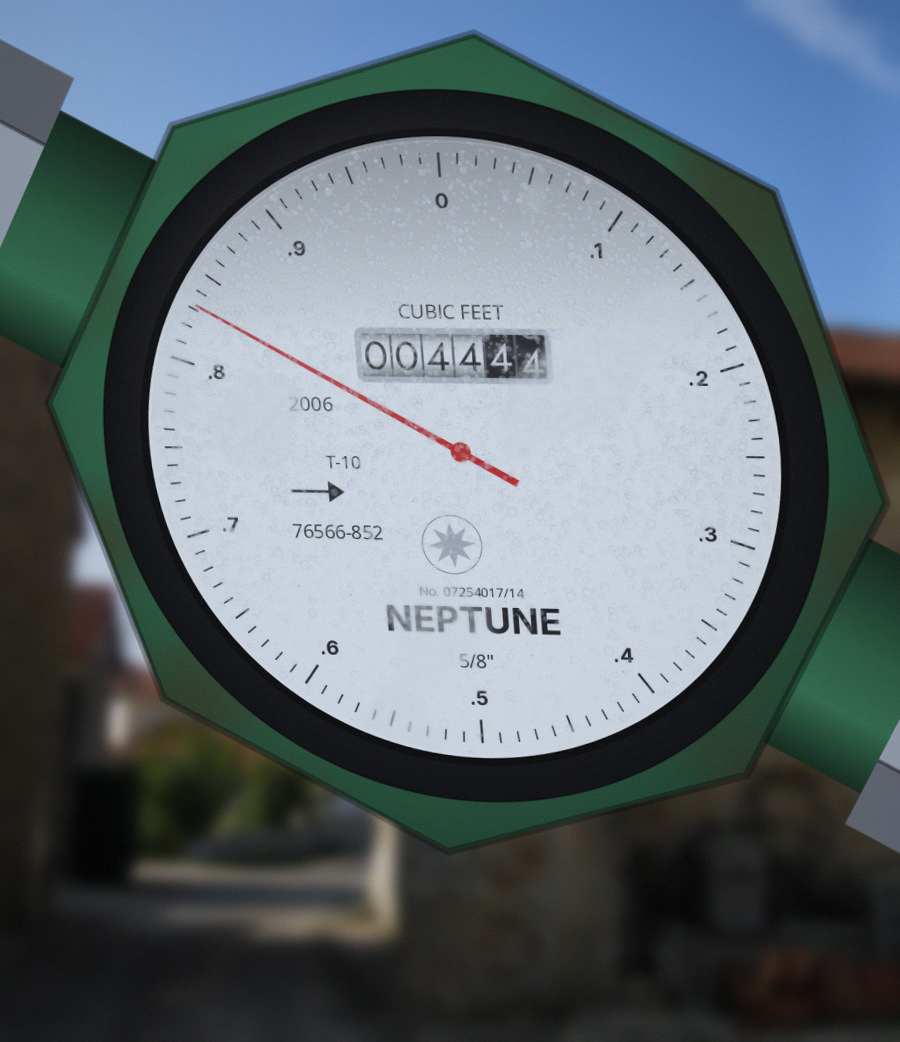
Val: 4443.83; ft³
